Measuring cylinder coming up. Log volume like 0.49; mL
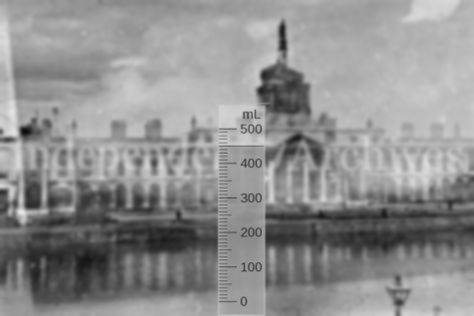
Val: 450; mL
